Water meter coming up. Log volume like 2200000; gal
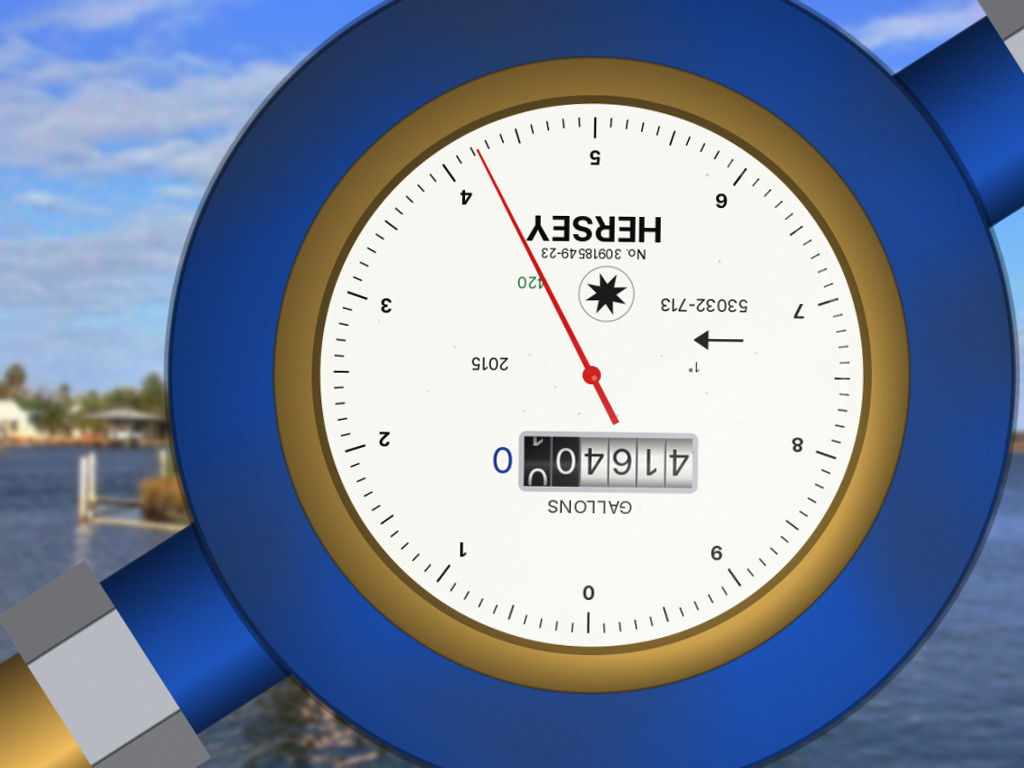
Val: 4164004.2; gal
